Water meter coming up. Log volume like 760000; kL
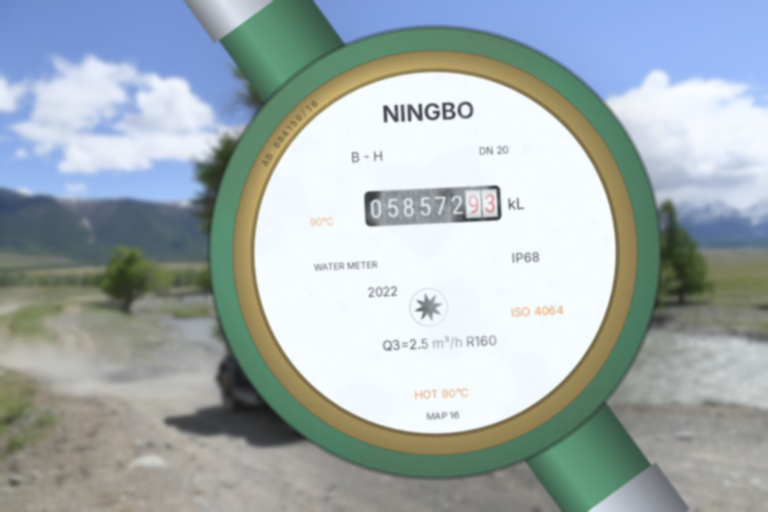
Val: 58572.93; kL
